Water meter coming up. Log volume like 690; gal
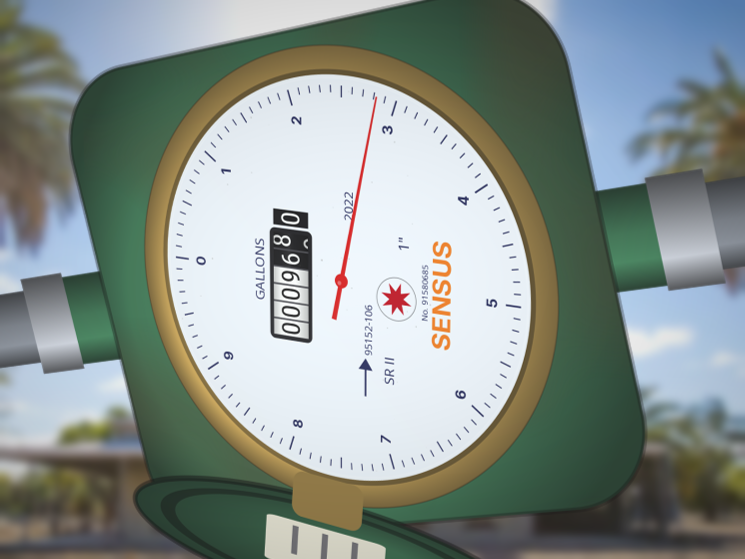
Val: 9682.8; gal
